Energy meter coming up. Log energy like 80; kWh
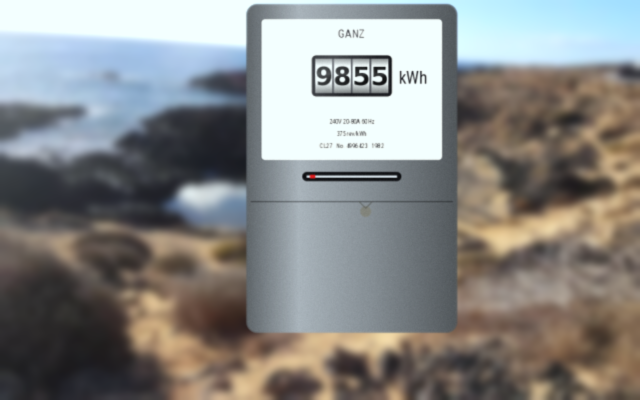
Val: 9855; kWh
